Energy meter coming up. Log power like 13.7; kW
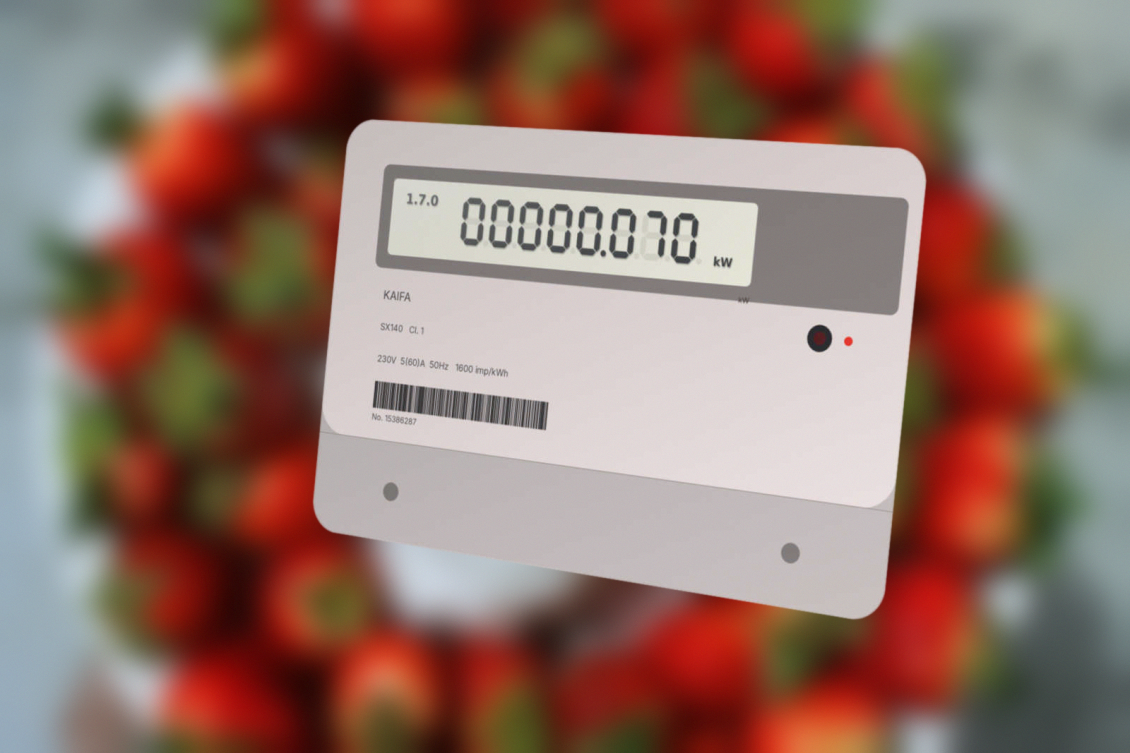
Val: 0.070; kW
